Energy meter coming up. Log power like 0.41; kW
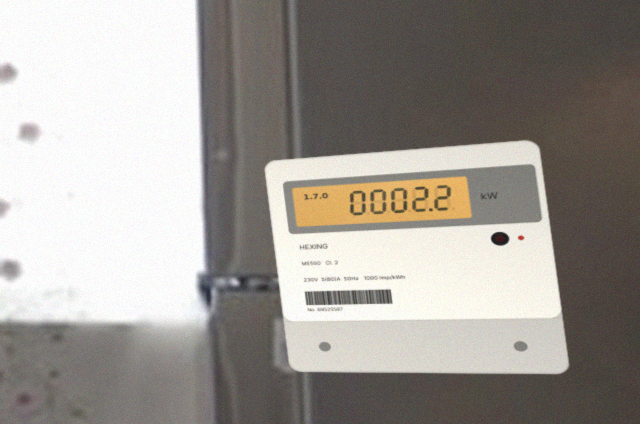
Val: 2.2; kW
